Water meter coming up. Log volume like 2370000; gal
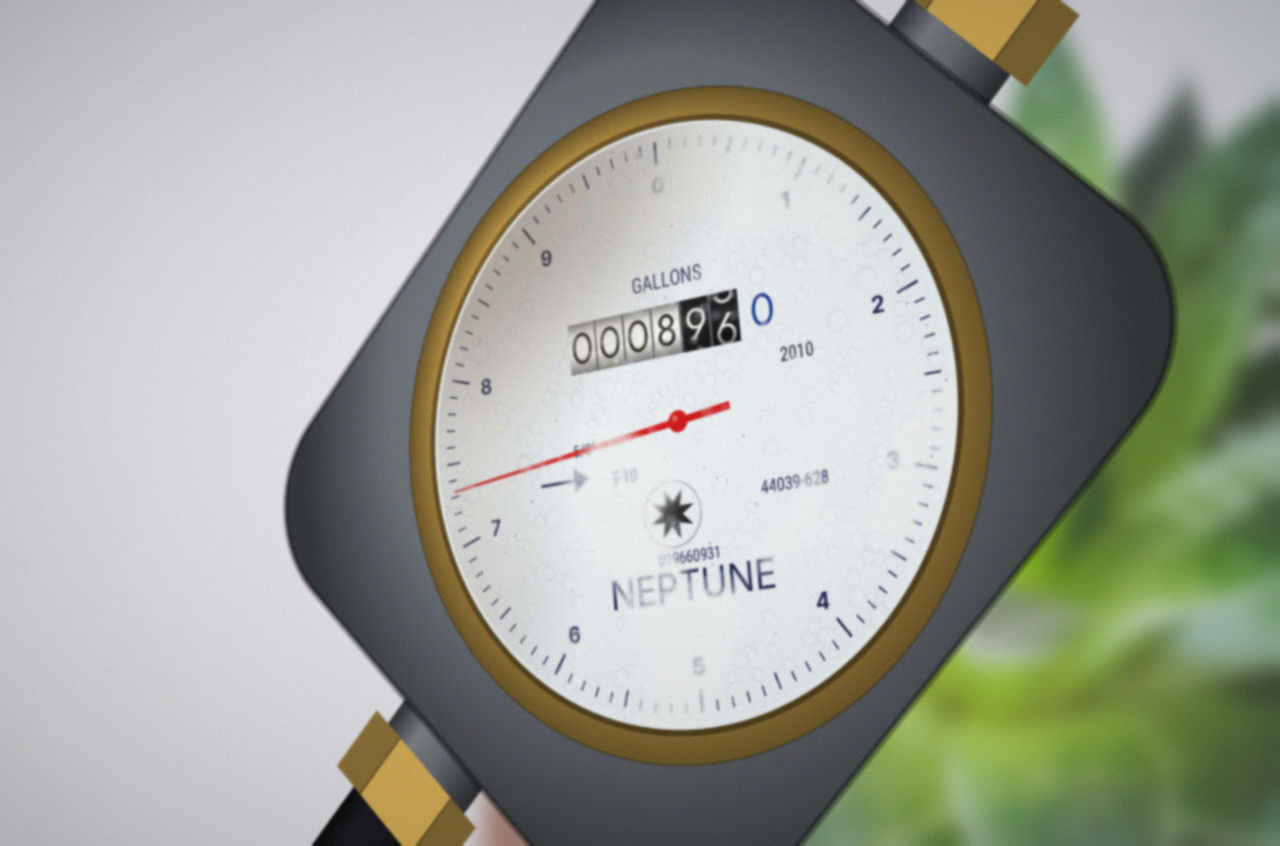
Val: 8957.3; gal
